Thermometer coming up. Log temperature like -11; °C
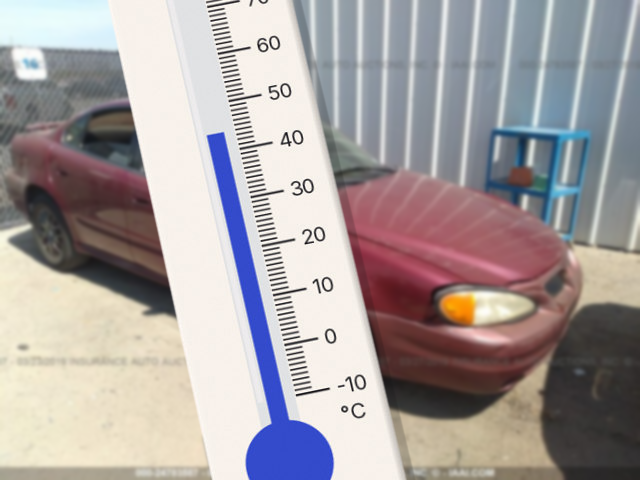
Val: 44; °C
